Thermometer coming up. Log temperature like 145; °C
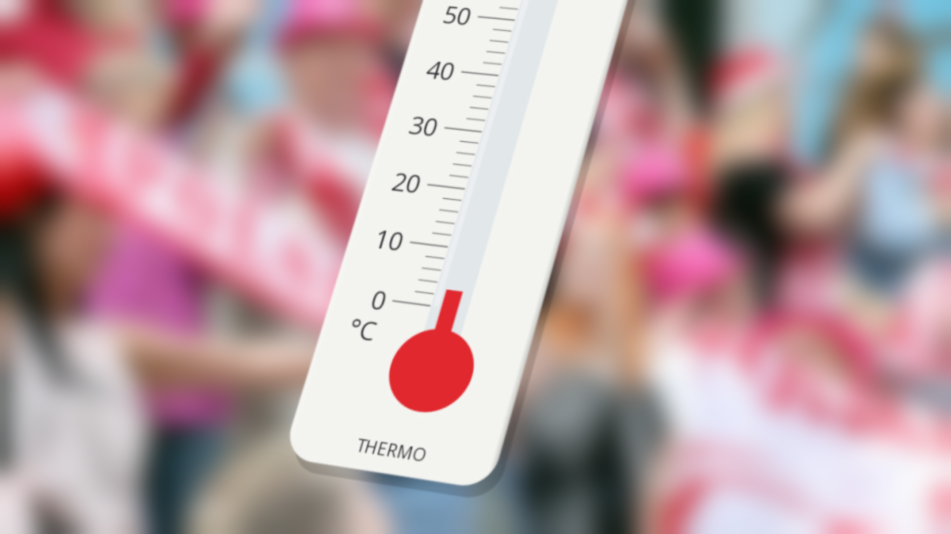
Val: 3; °C
